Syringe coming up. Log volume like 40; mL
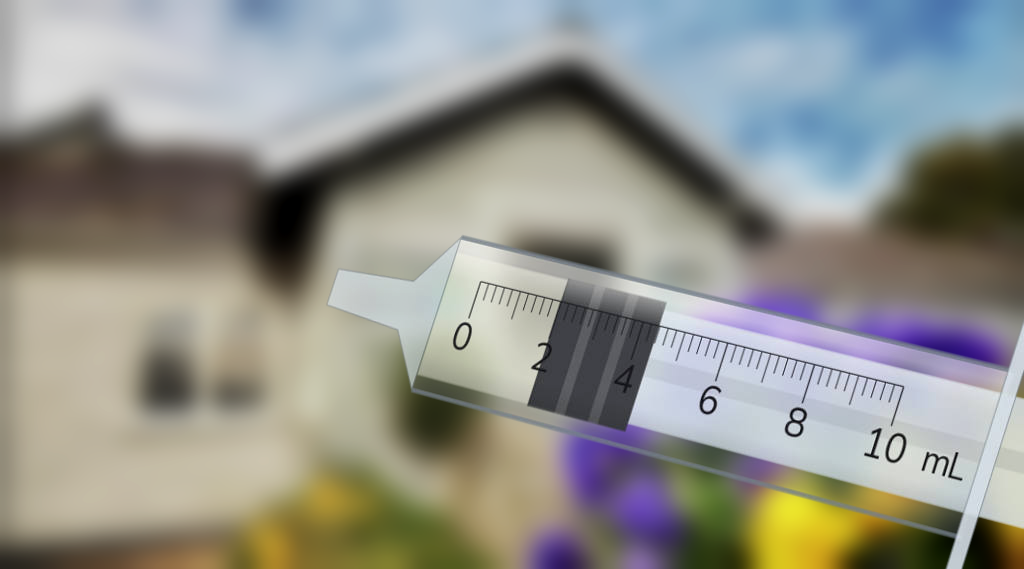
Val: 2; mL
